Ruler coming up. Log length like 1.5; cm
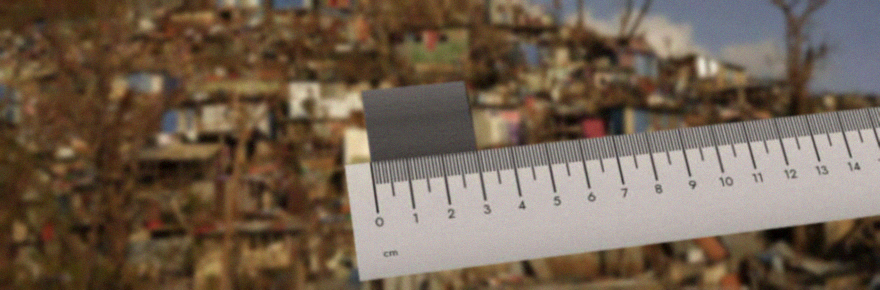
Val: 3; cm
